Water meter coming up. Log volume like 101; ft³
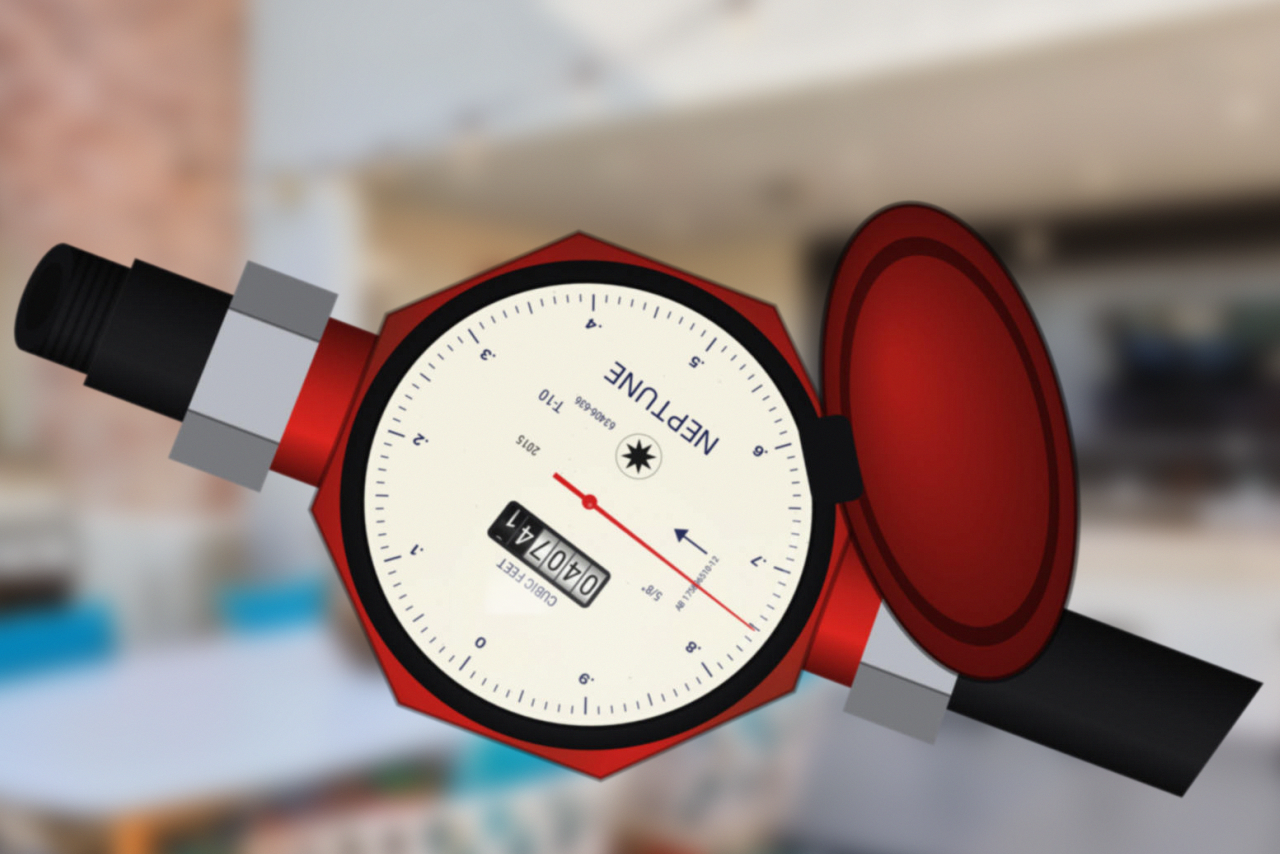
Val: 40740.75; ft³
